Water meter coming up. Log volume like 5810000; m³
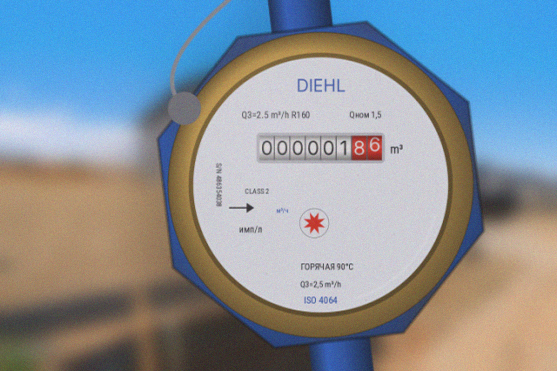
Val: 1.86; m³
